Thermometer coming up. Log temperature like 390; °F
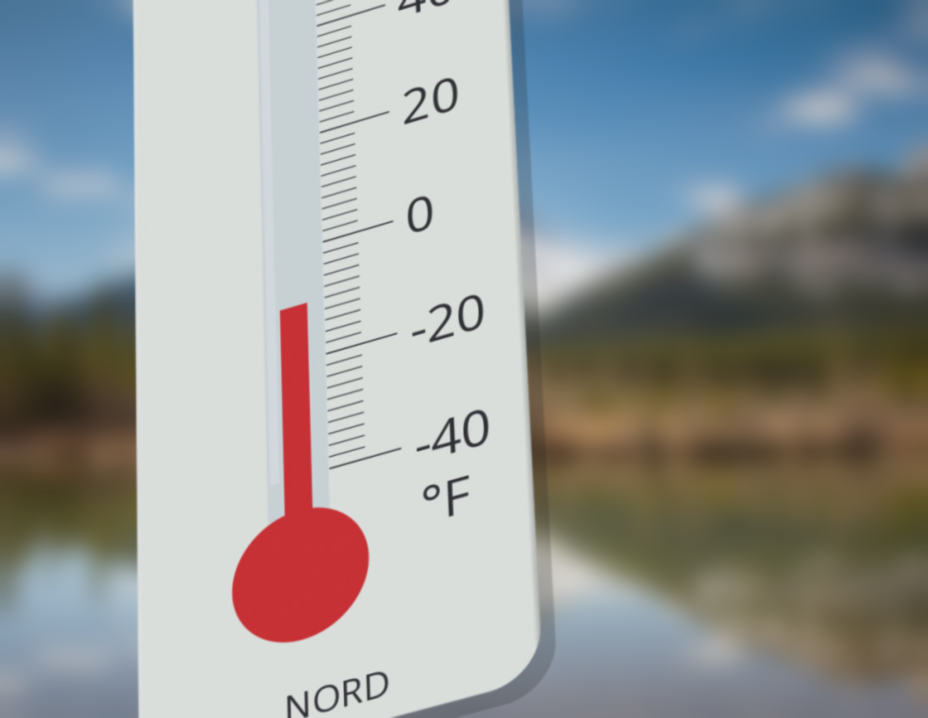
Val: -10; °F
